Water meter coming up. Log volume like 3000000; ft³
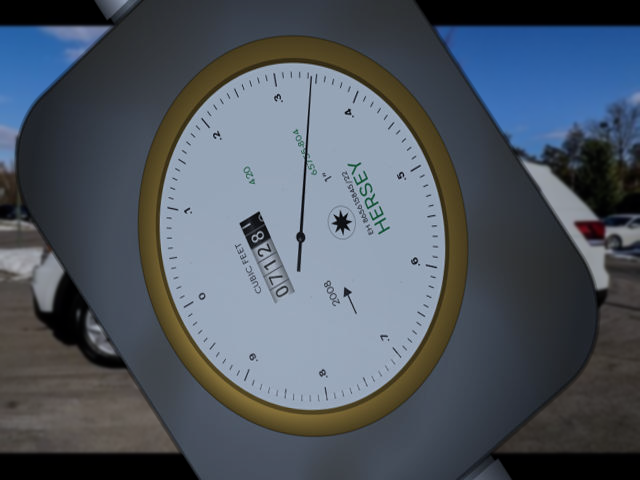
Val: 71281.34; ft³
